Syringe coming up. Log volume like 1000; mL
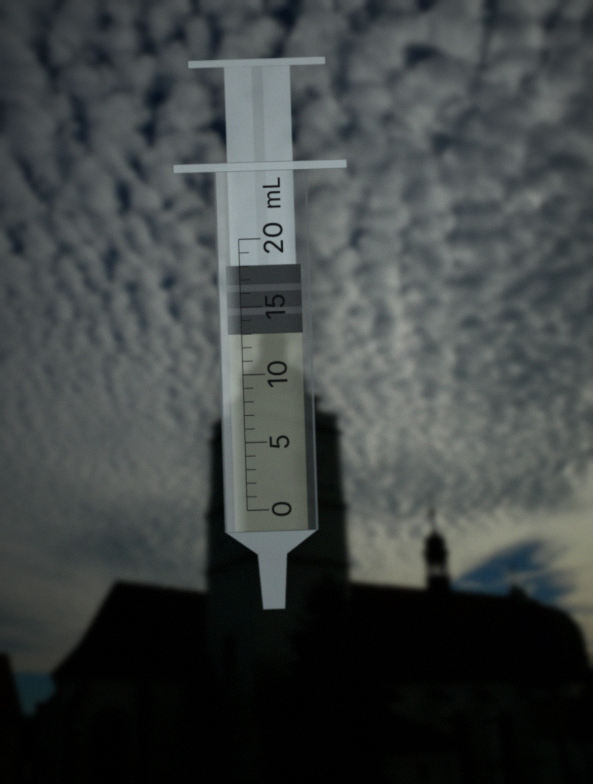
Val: 13; mL
